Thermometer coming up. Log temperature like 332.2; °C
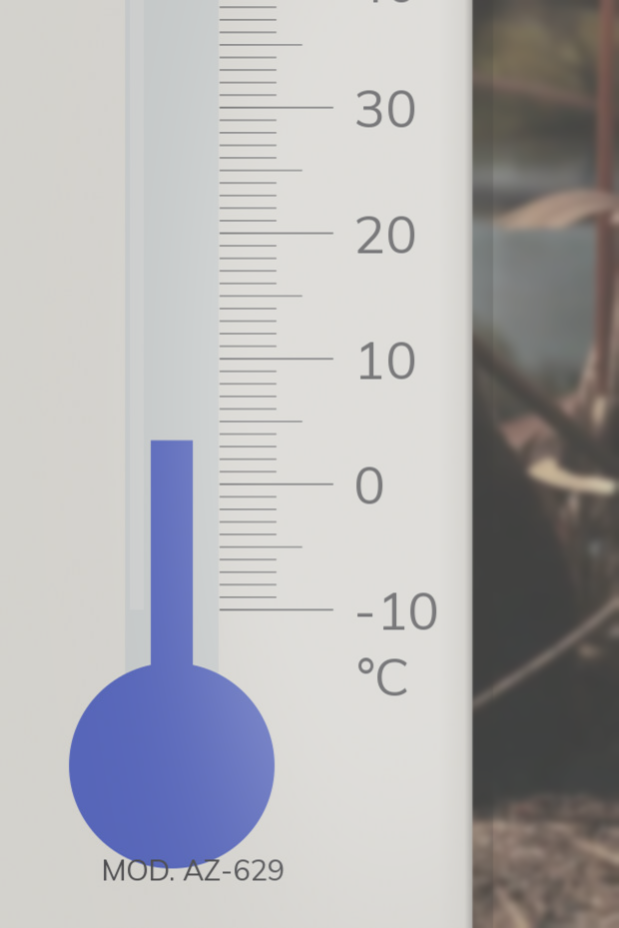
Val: 3.5; °C
